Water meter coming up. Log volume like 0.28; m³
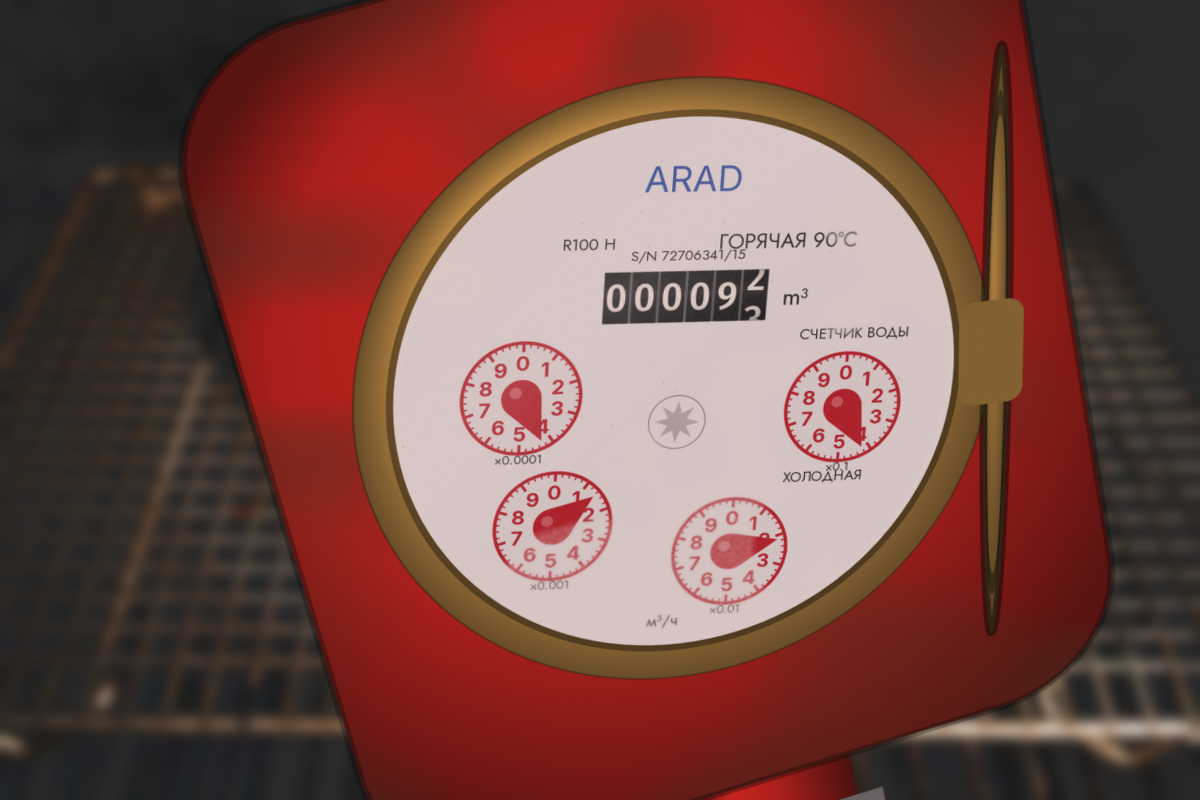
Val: 92.4214; m³
